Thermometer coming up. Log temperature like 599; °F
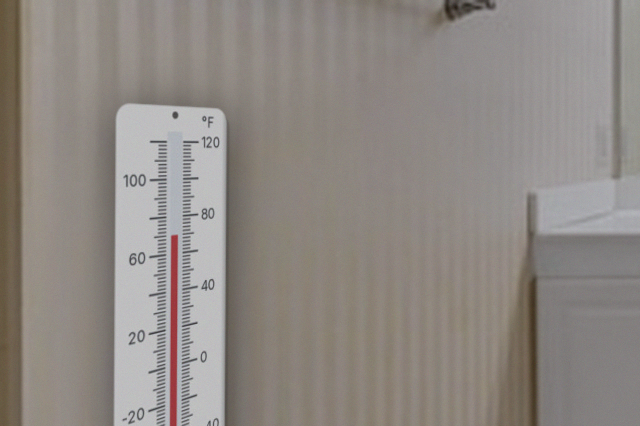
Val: 70; °F
